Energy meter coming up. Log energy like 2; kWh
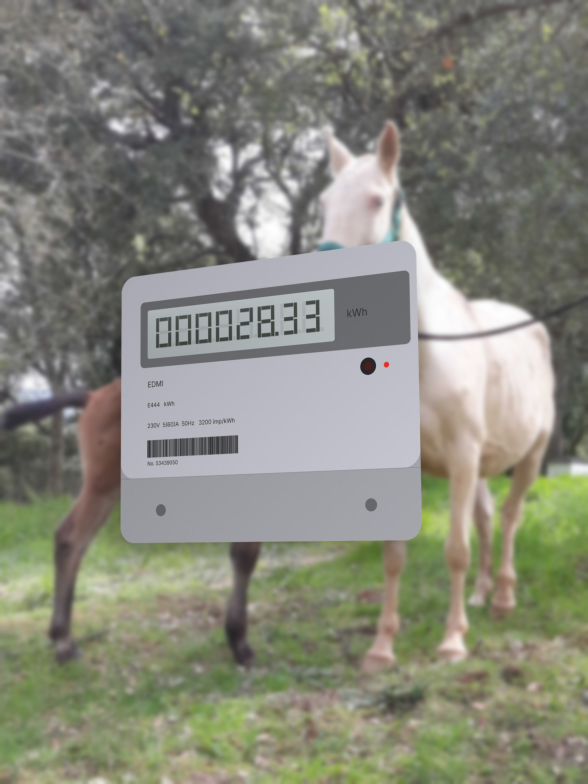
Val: 28.33; kWh
